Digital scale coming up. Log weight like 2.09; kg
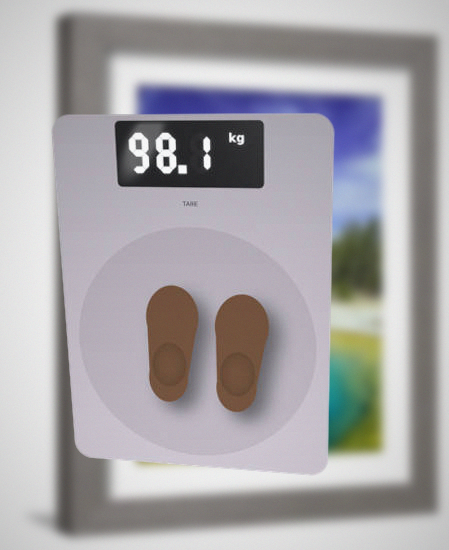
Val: 98.1; kg
